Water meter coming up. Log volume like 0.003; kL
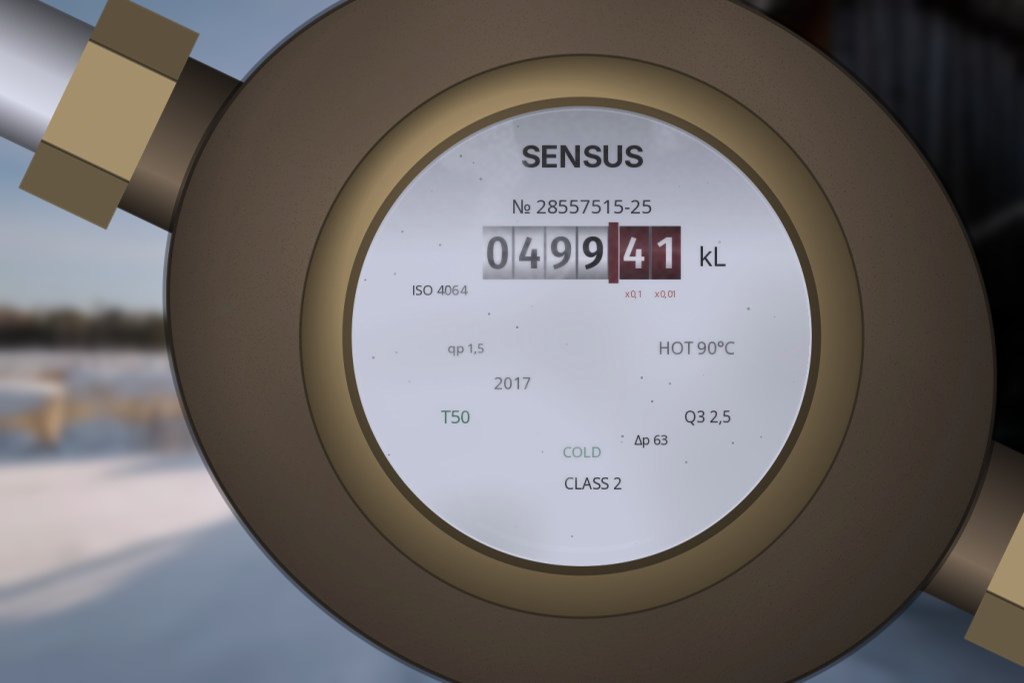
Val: 499.41; kL
